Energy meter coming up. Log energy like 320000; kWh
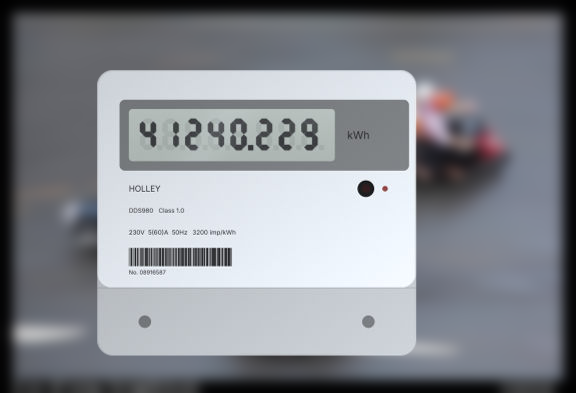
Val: 41240.229; kWh
